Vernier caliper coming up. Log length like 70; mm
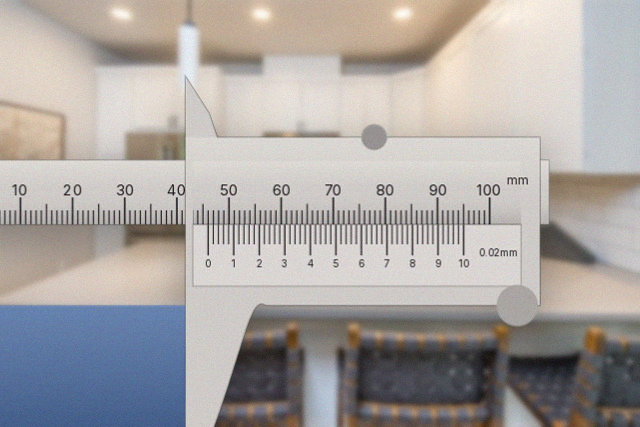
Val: 46.0; mm
